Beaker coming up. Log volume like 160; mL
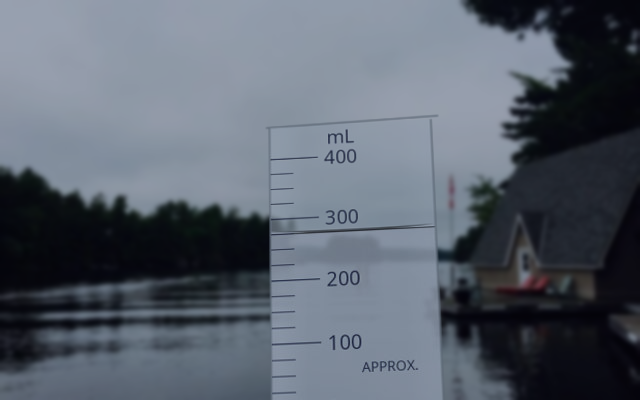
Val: 275; mL
